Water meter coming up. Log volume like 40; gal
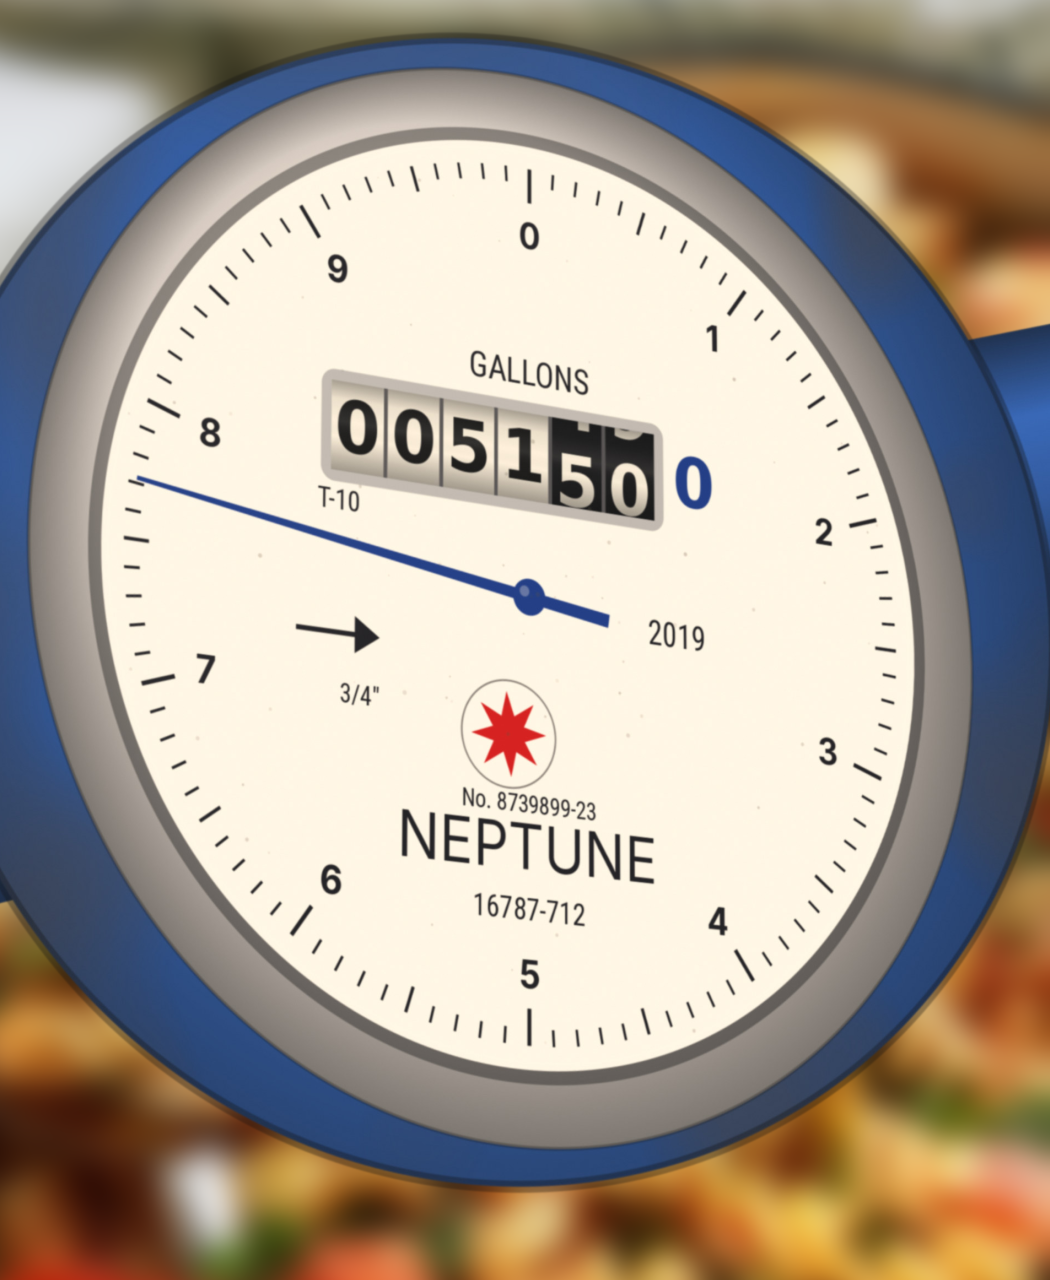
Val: 51497.7; gal
